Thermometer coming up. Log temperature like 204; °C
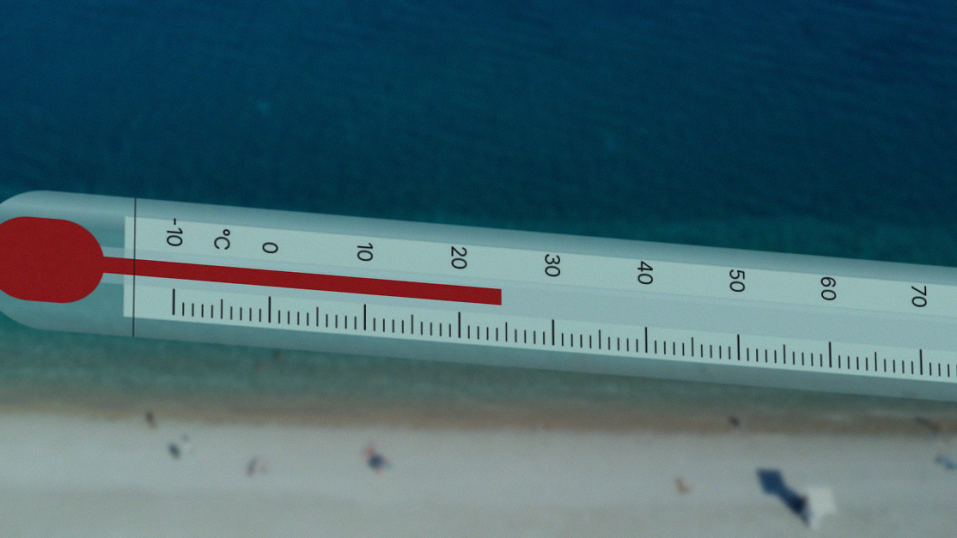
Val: 24.5; °C
